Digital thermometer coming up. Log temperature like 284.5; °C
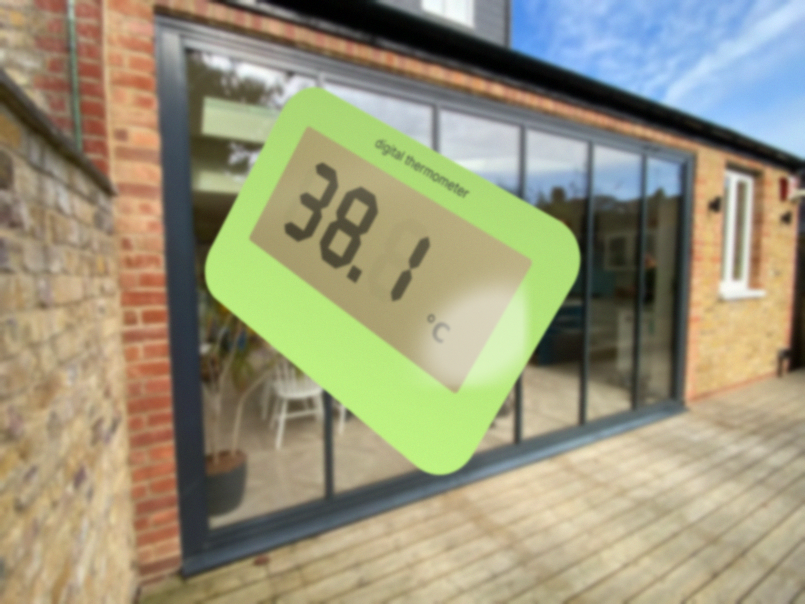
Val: 38.1; °C
